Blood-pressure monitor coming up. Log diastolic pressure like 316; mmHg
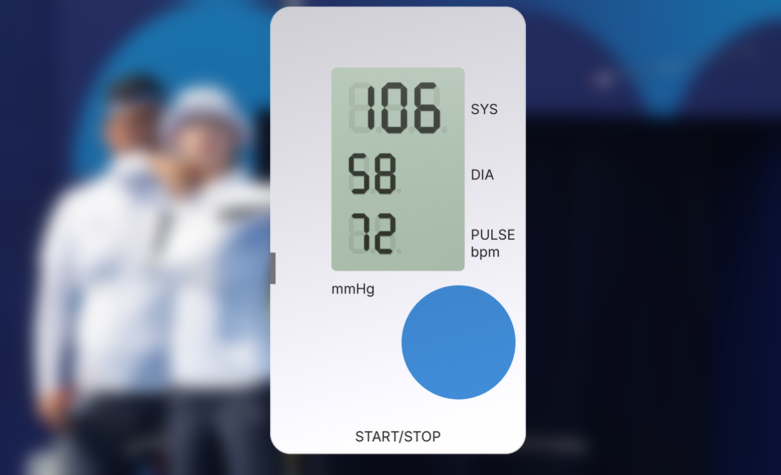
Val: 58; mmHg
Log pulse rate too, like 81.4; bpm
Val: 72; bpm
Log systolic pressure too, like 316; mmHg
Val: 106; mmHg
